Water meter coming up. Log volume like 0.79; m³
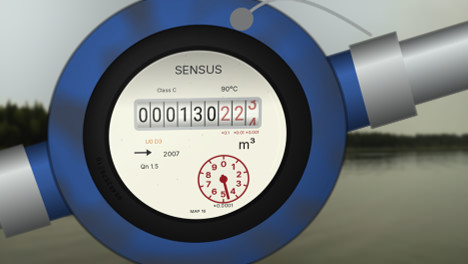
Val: 130.2234; m³
